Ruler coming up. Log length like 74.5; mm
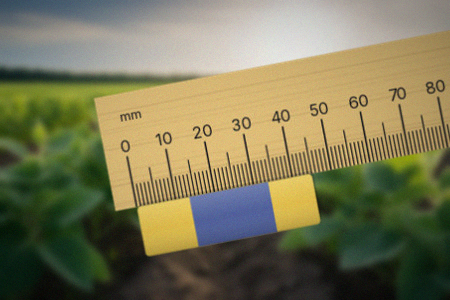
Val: 45; mm
